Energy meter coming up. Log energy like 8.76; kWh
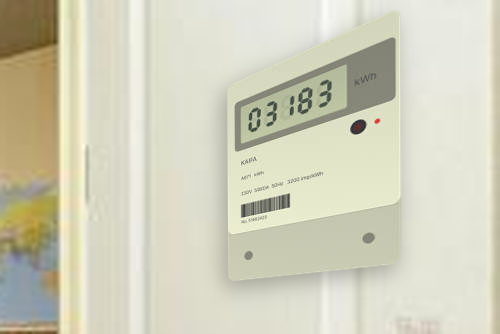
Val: 3183; kWh
